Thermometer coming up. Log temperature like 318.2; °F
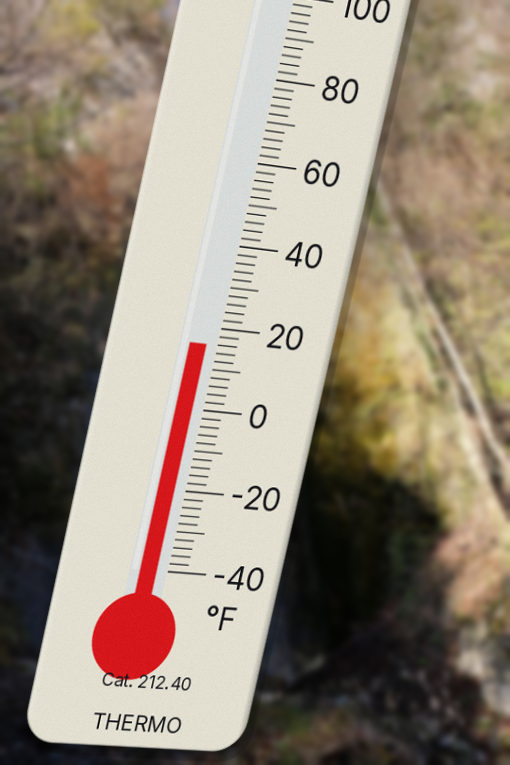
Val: 16; °F
